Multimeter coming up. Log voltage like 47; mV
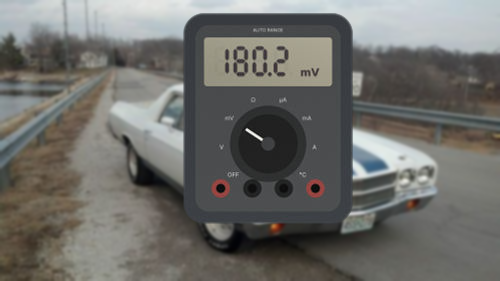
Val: 180.2; mV
